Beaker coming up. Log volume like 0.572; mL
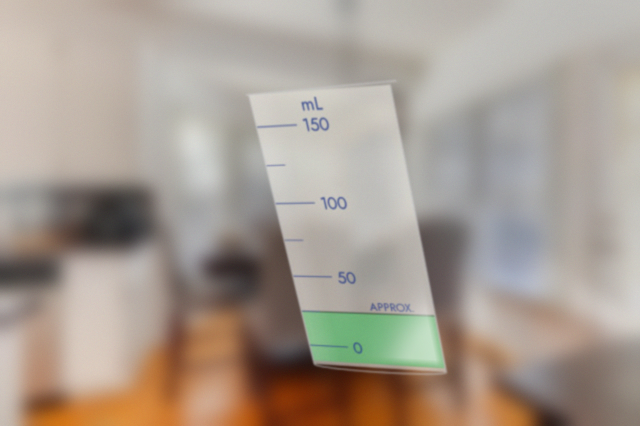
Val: 25; mL
